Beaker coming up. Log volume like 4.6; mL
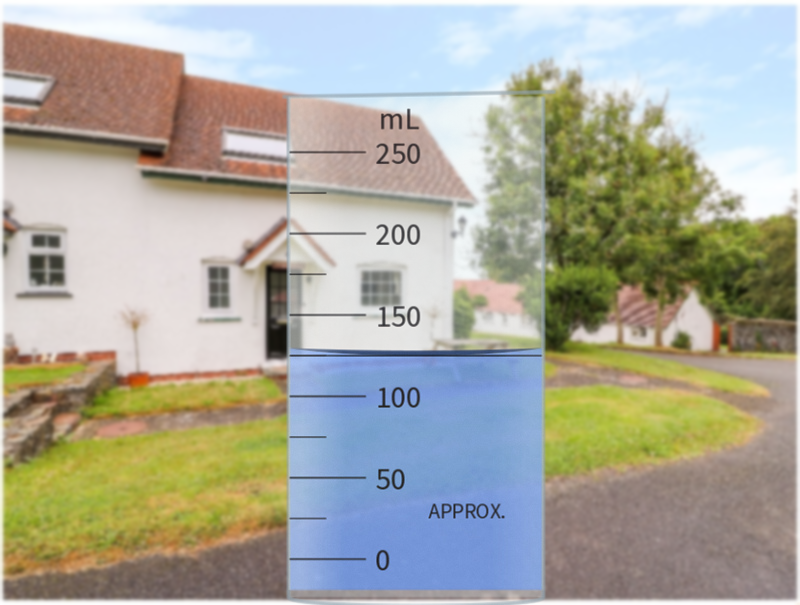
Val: 125; mL
